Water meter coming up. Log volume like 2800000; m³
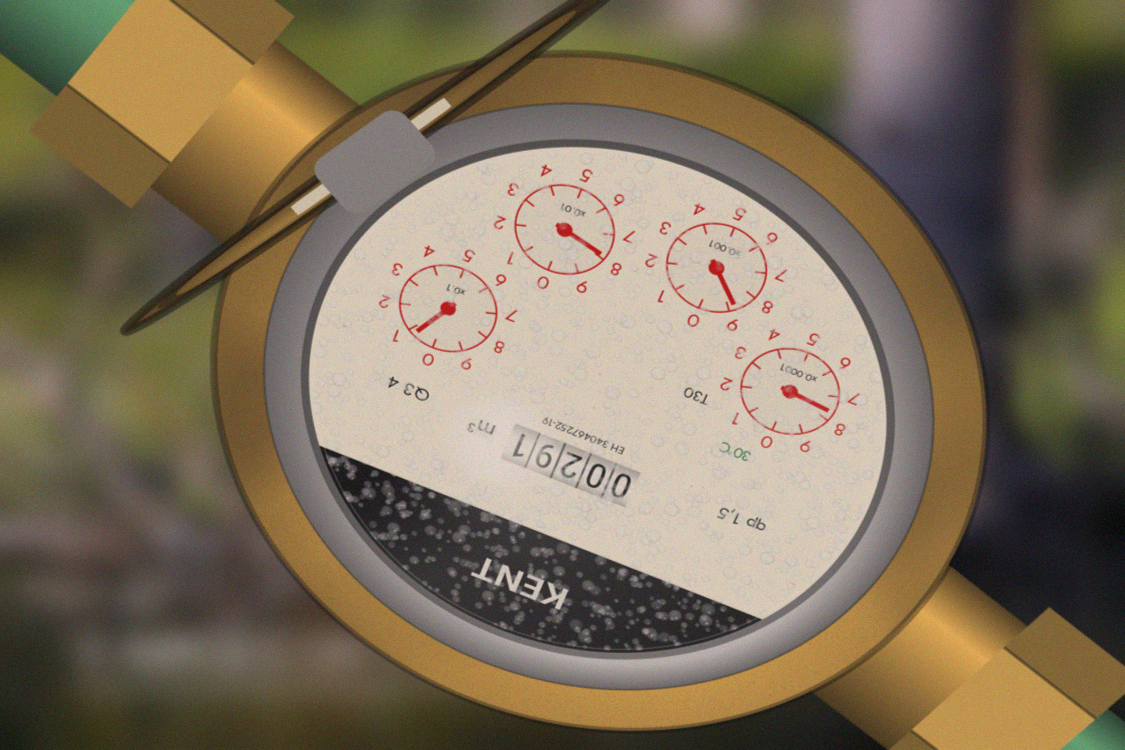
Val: 291.0787; m³
